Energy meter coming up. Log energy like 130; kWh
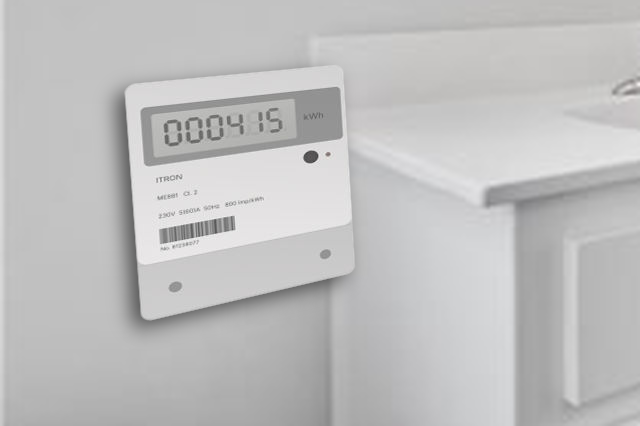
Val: 415; kWh
